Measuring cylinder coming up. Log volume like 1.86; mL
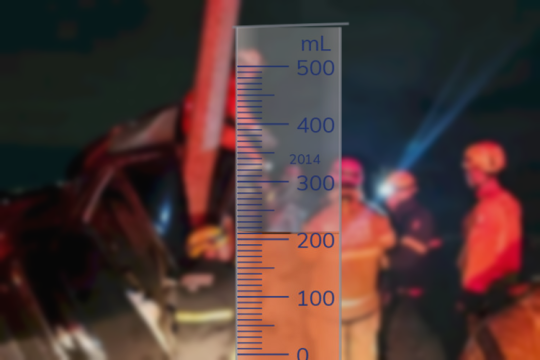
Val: 210; mL
